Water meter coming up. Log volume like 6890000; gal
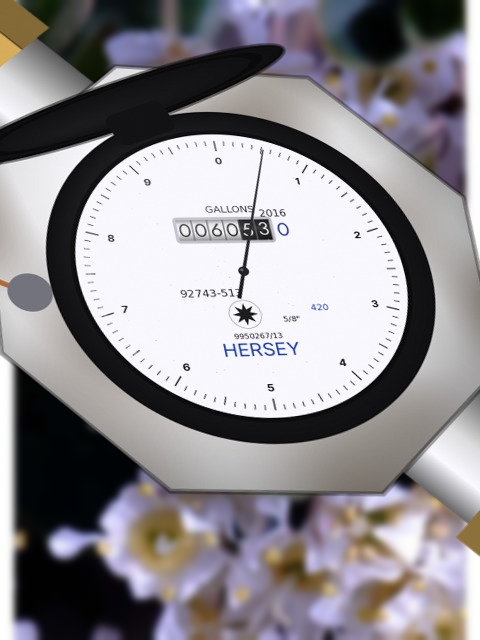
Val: 60530.5; gal
